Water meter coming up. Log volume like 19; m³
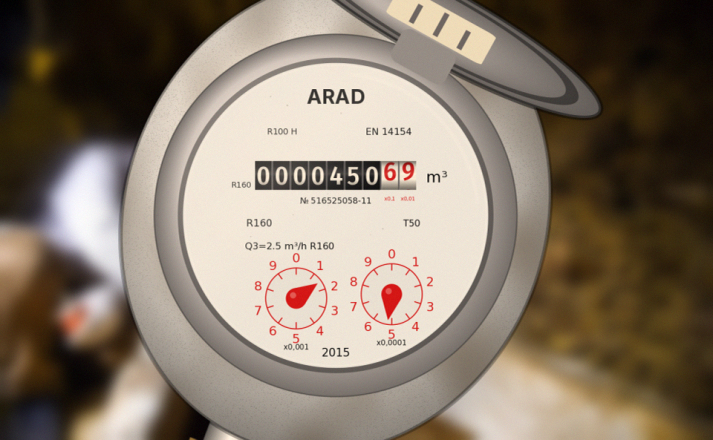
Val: 450.6915; m³
